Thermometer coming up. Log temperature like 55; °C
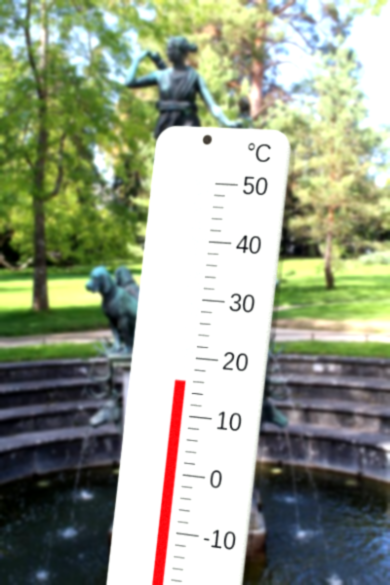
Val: 16; °C
